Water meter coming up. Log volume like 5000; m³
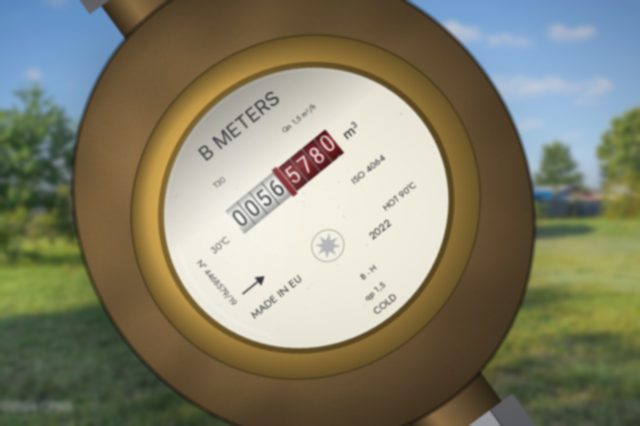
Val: 56.5780; m³
